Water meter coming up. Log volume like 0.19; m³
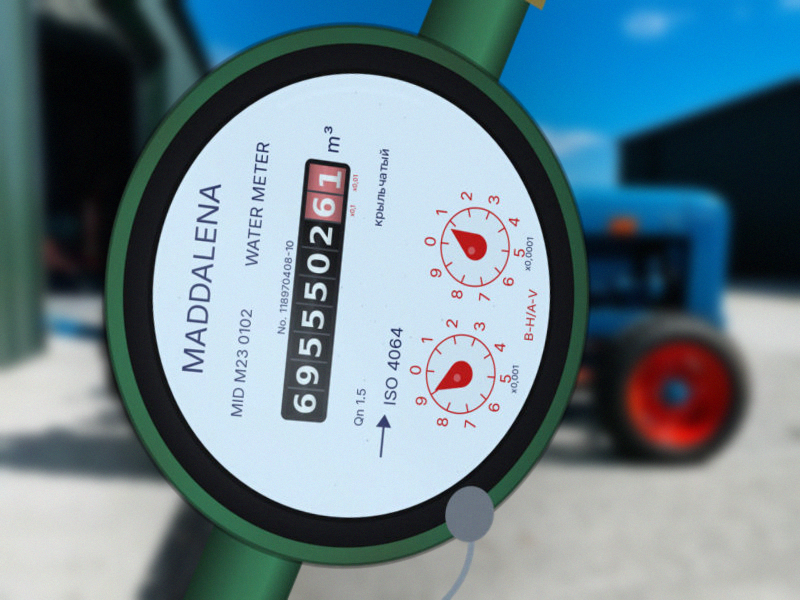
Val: 6955502.6090; m³
